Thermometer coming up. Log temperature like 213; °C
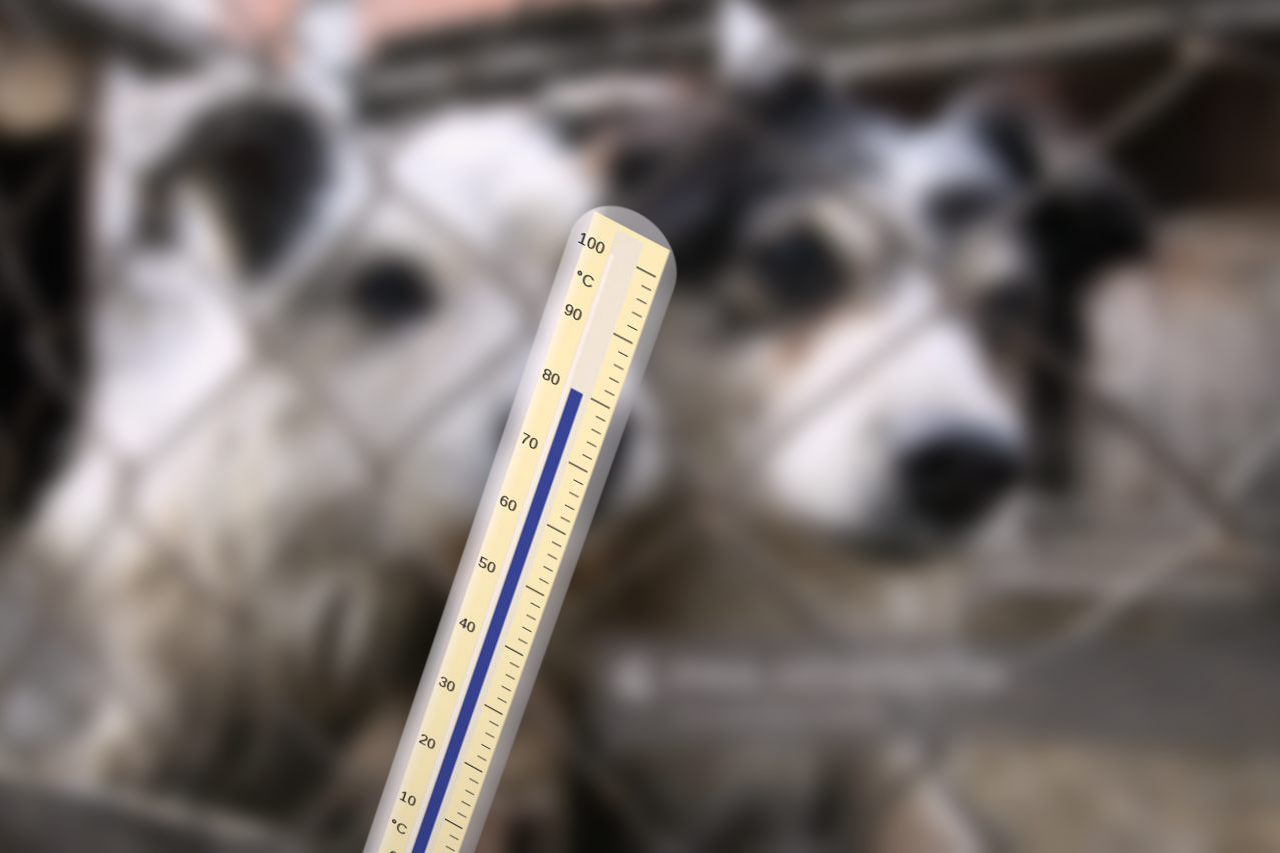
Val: 80; °C
